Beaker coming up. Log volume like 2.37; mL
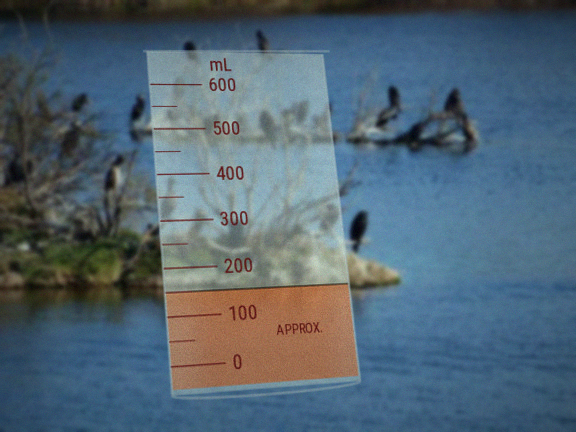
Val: 150; mL
